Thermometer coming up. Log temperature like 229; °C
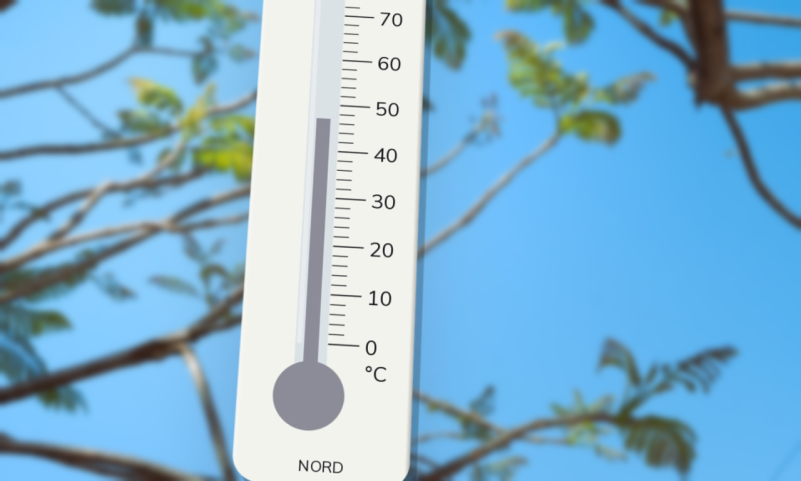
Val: 47; °C
